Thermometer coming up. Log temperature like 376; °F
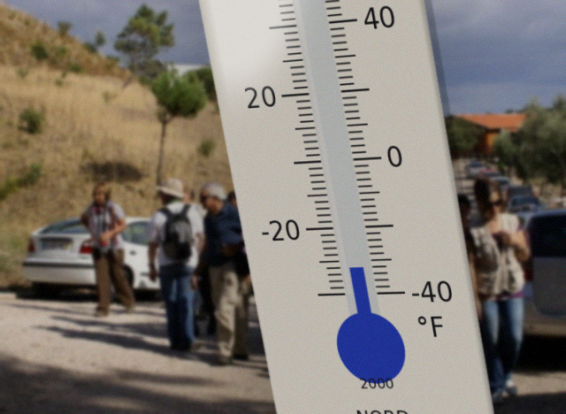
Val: -32; °F
